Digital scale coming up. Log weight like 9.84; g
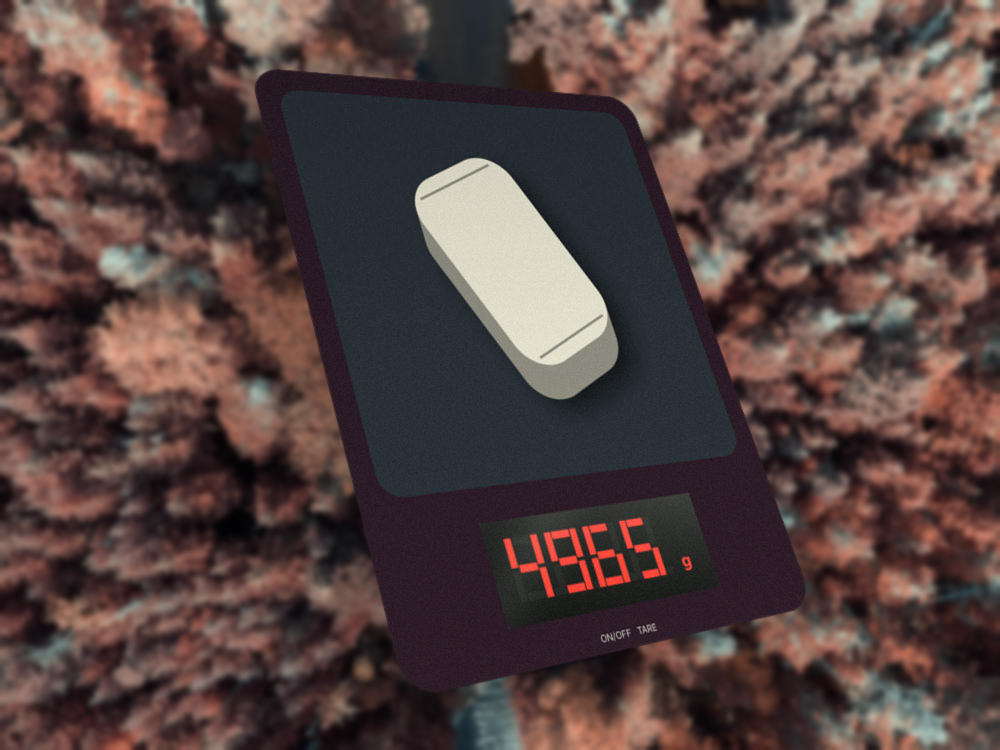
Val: 4965; g
